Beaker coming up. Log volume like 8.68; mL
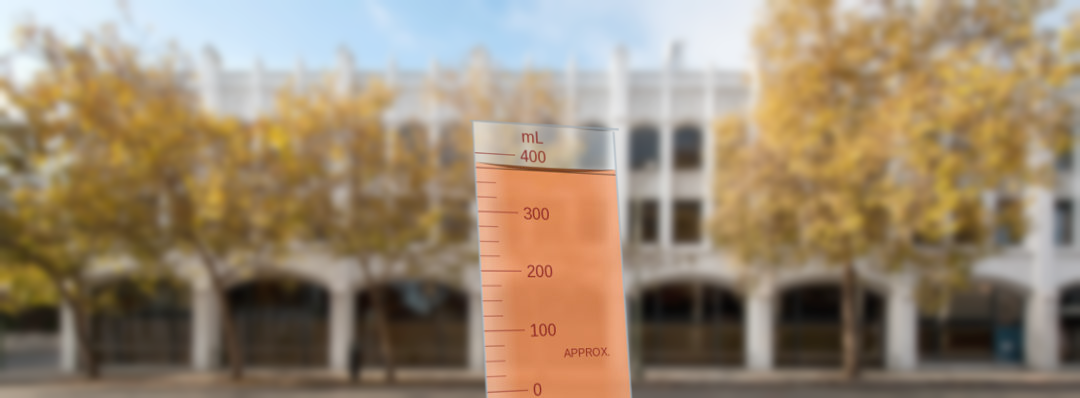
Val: 375; mL
